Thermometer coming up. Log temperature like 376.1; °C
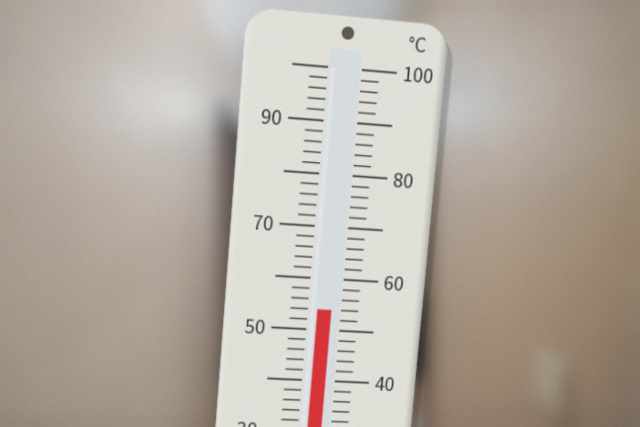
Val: 54; °C
